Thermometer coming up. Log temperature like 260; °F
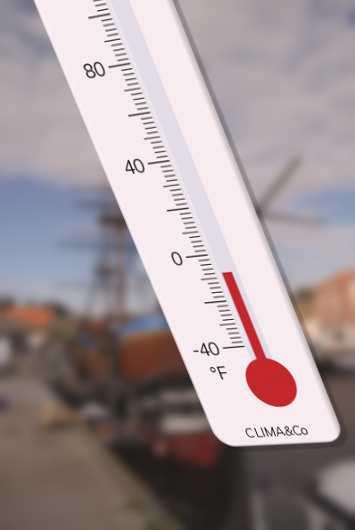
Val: -8; °F
